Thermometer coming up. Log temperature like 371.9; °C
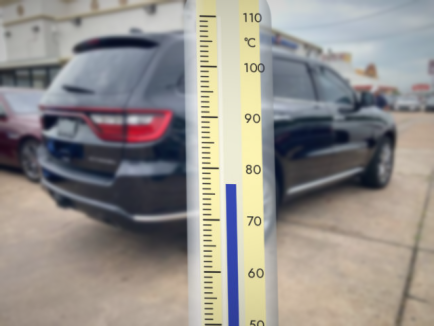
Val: 77; °C
